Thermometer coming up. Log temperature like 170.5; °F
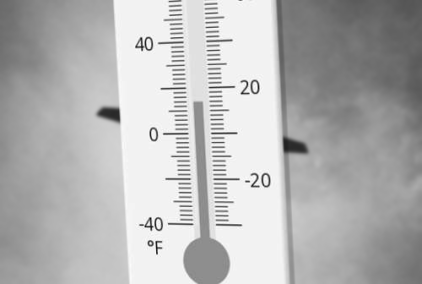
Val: 14; °F
